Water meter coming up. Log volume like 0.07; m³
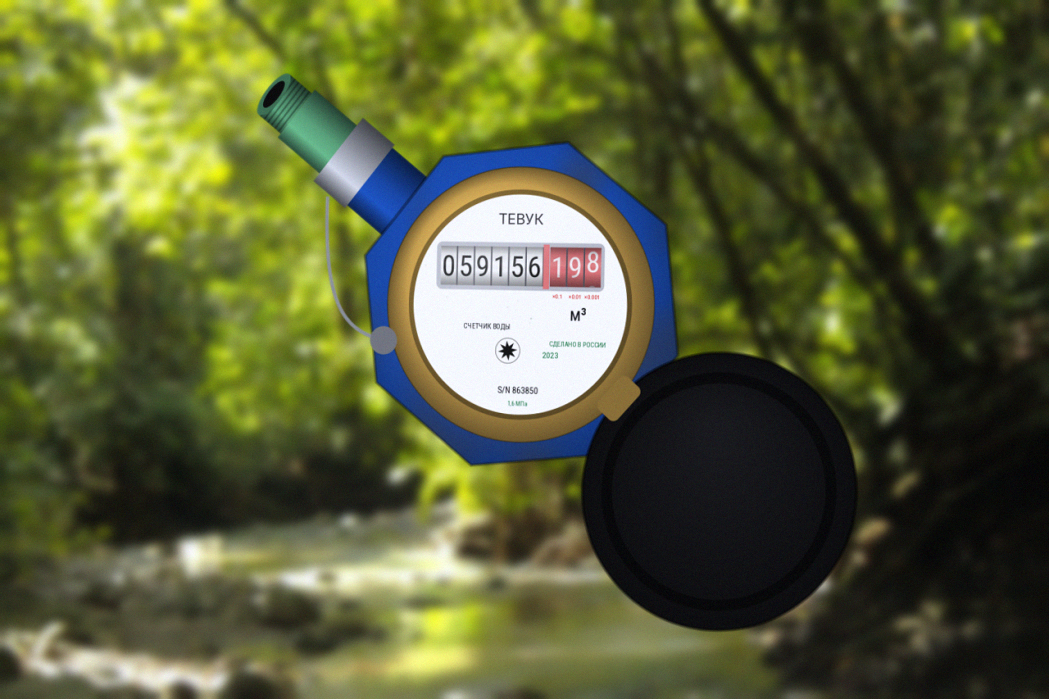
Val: 59156.198; m³
